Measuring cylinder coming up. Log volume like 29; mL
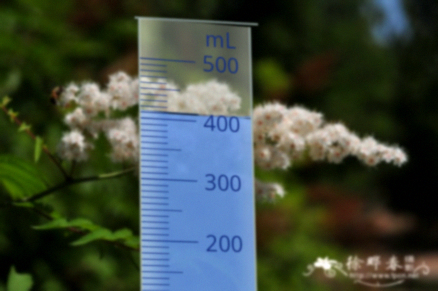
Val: 410; mL
